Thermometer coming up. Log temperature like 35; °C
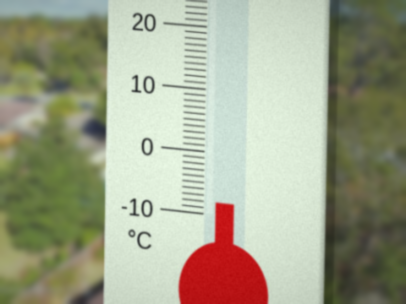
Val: -8; °C
